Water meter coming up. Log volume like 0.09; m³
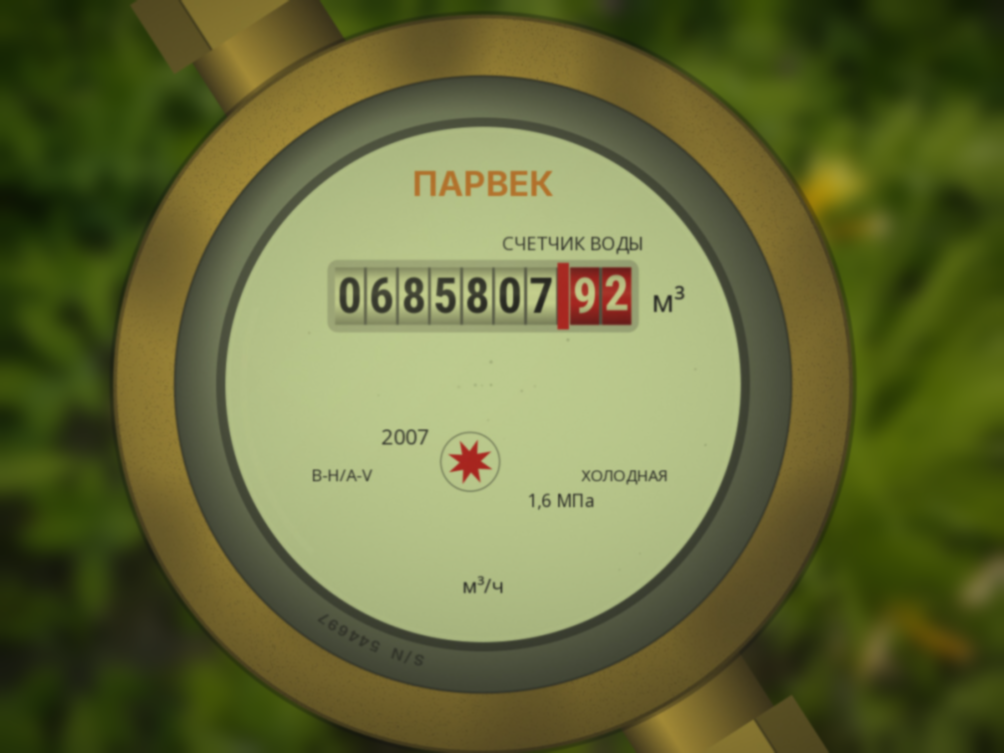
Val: 685807.92; m³
